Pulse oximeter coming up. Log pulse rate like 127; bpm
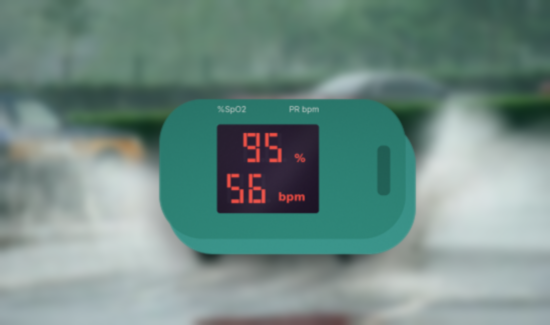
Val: 56; bpm
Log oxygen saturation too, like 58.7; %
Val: 95; %
